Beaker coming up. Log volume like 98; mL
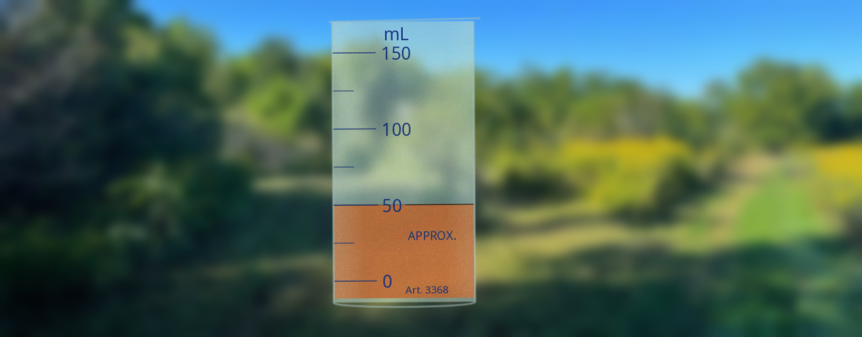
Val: 50; mL
